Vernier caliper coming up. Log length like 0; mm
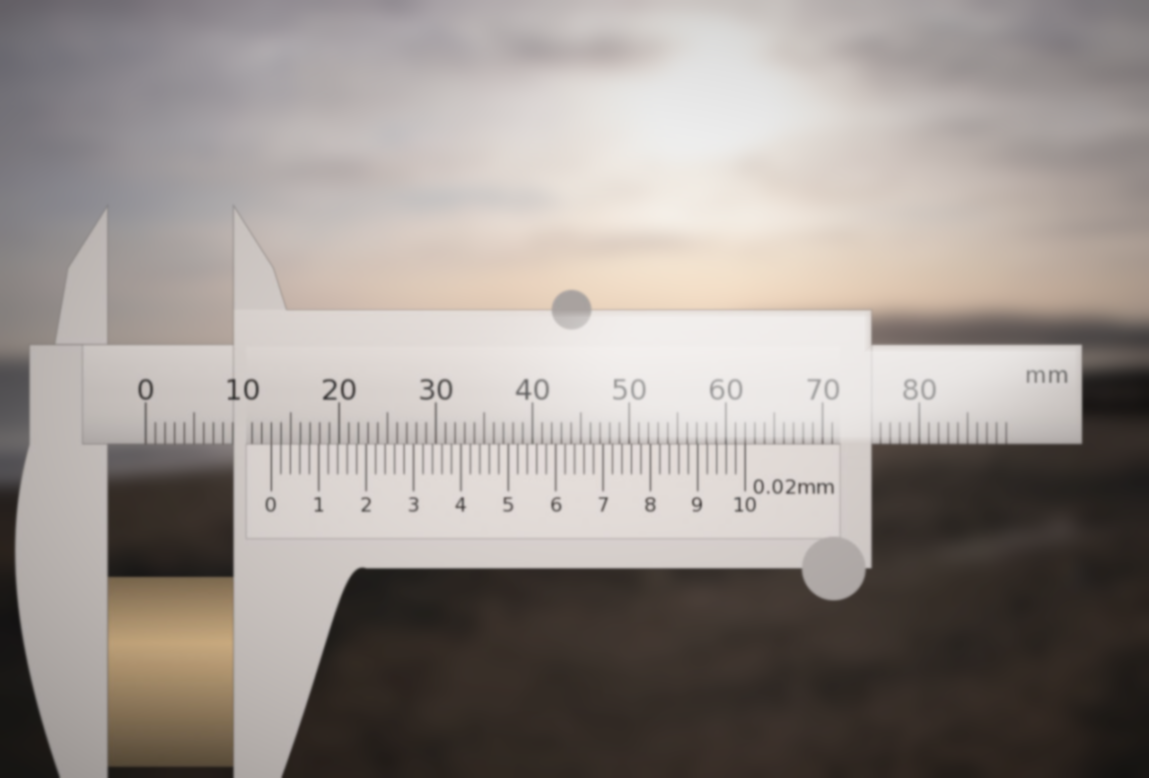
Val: 13.0; mm
